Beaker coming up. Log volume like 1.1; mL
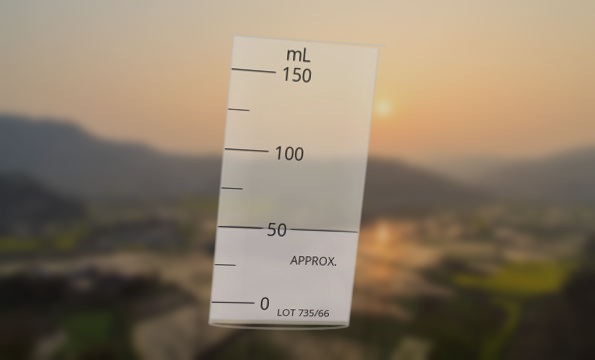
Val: 50; mL
